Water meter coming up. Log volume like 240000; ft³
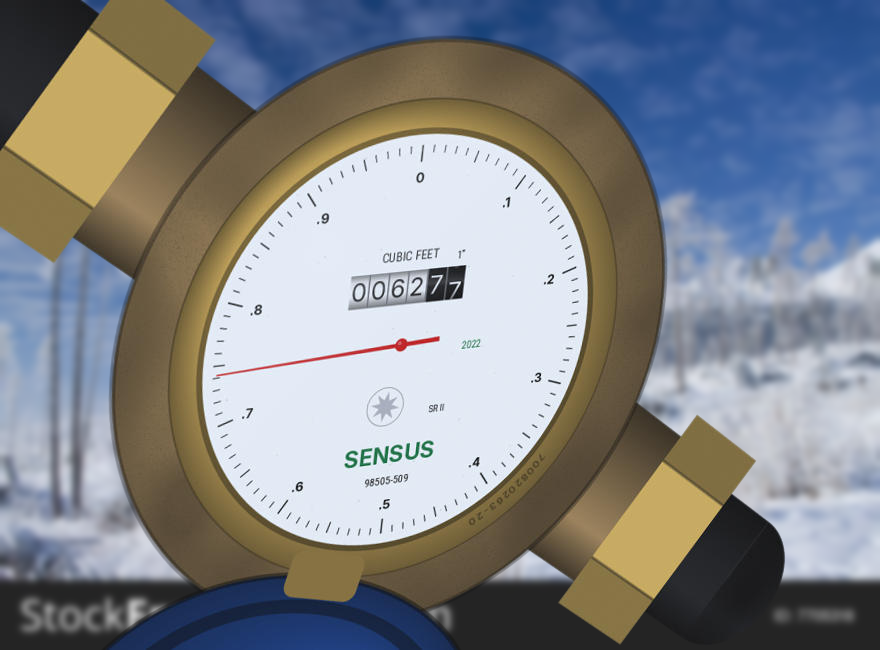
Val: 6276.74; ft³
